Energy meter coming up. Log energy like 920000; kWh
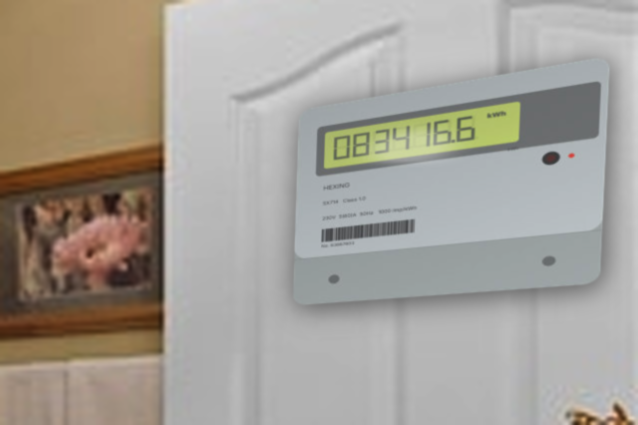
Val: 83416.6; kWh
